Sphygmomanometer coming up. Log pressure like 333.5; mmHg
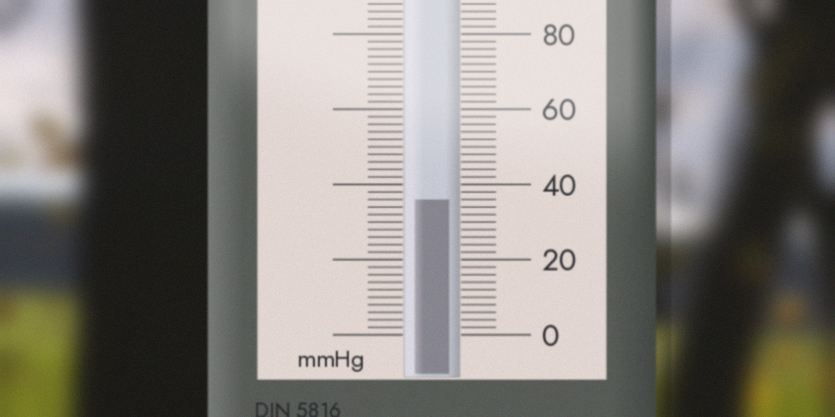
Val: 36; mmHg
